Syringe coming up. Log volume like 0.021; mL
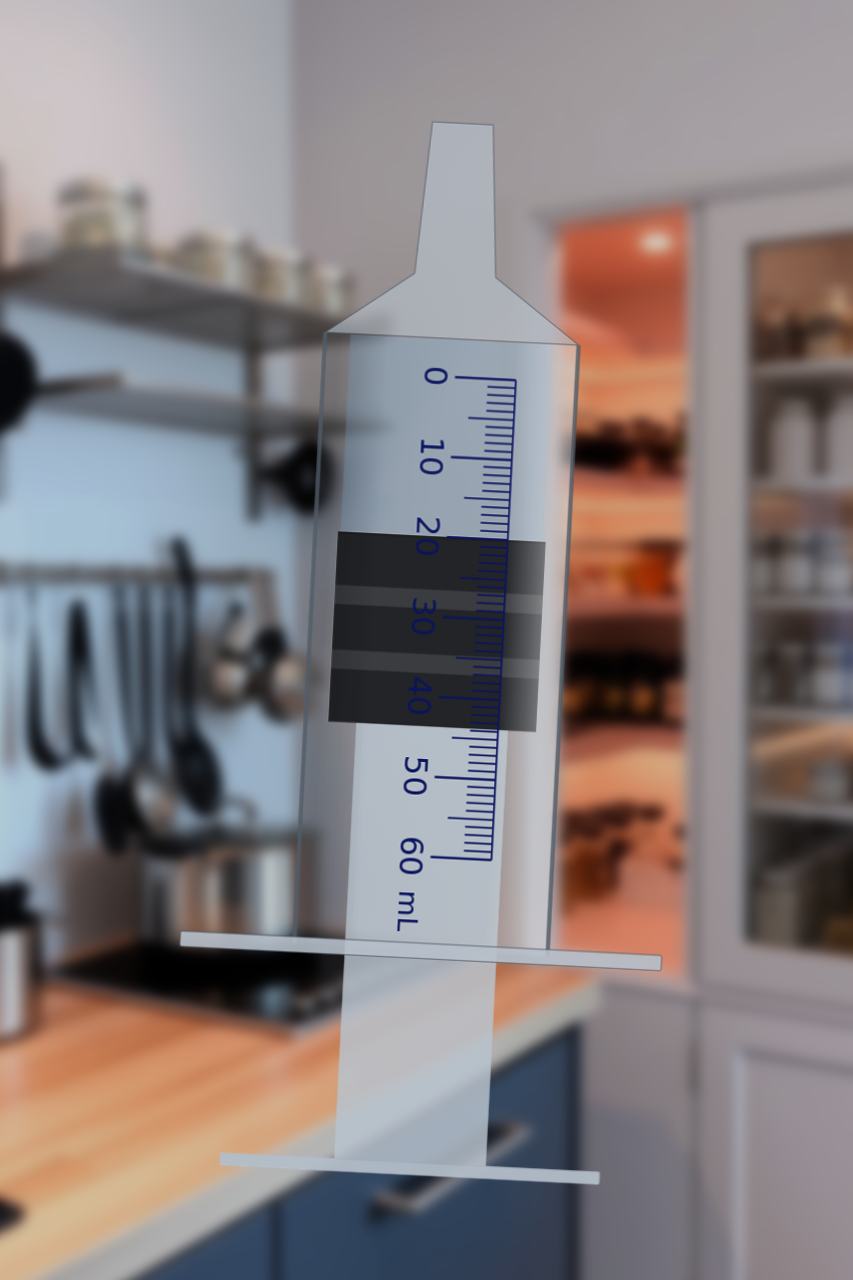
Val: 20; mL
